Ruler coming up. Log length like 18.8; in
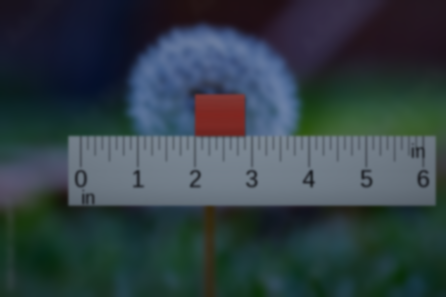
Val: 0.875; in
